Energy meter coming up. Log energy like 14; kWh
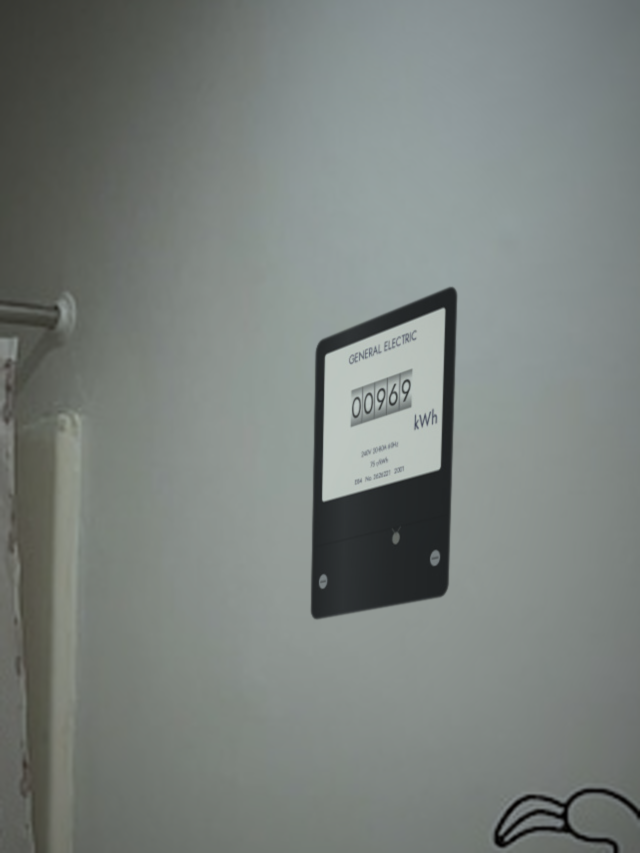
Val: 969; kWh
